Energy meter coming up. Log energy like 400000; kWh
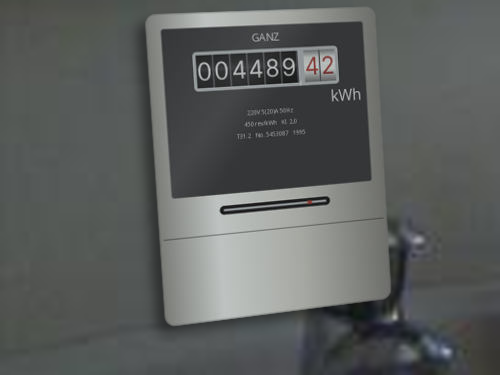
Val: 4489.42; kWh
